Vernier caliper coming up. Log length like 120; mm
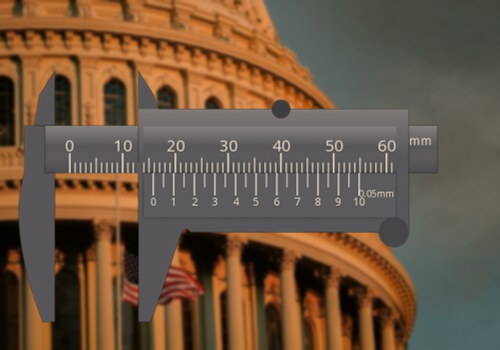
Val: 15.8; mm
